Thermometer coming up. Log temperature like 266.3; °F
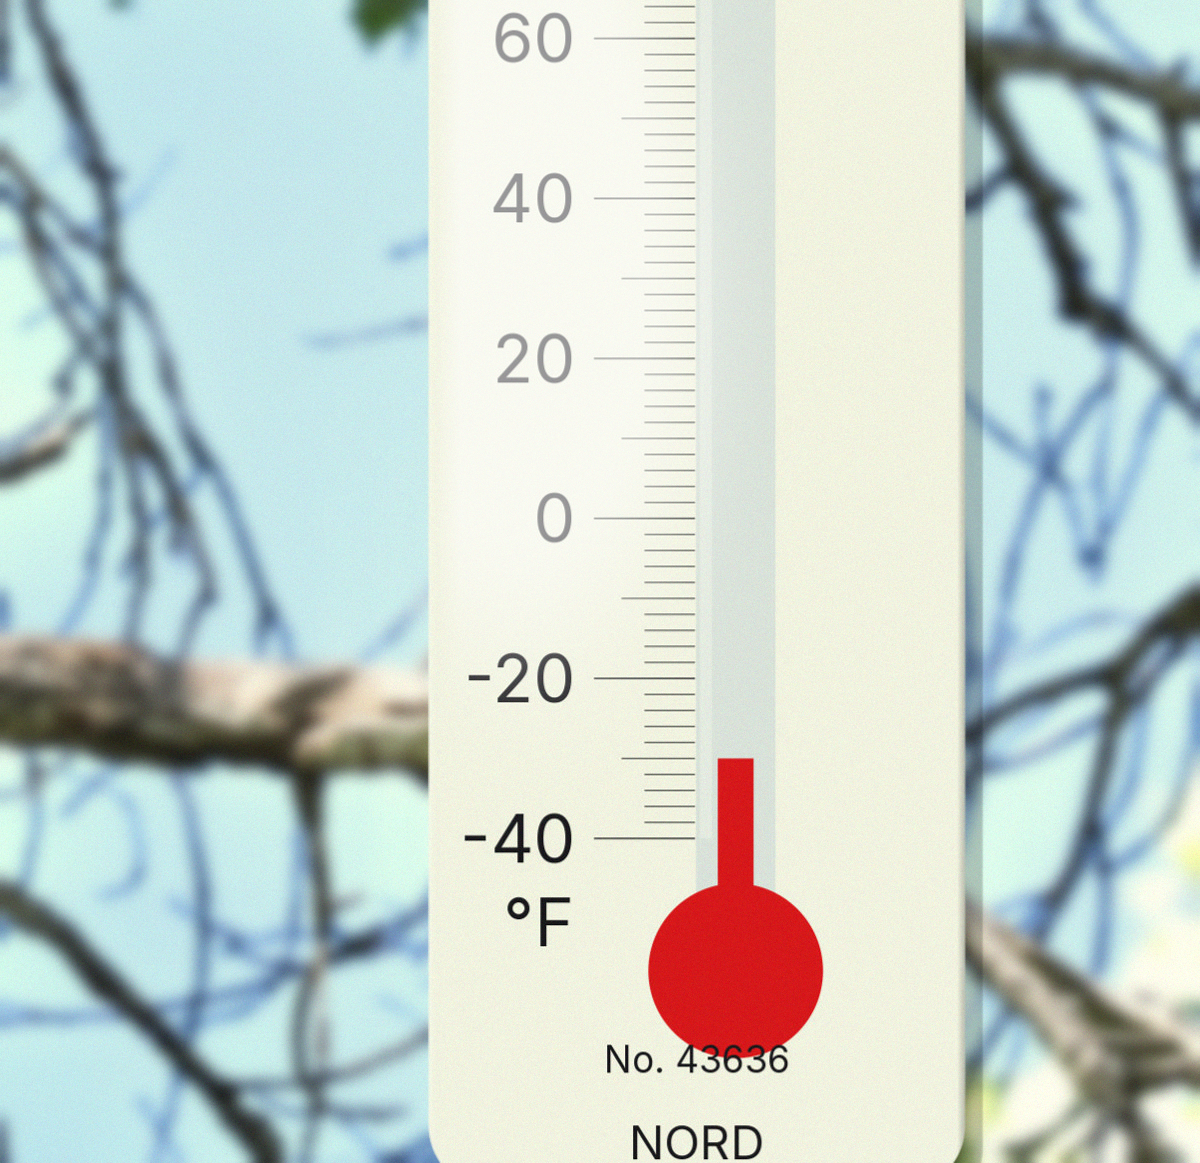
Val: -30; °F
